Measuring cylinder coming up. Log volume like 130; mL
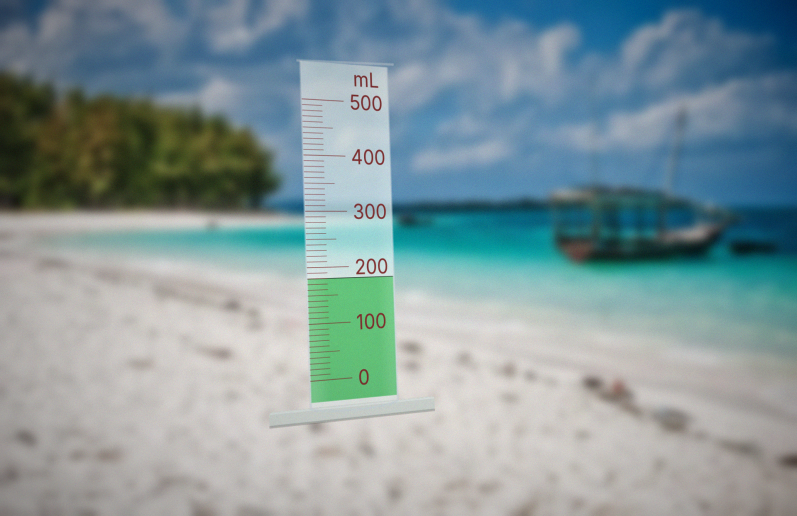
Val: 180; mL
